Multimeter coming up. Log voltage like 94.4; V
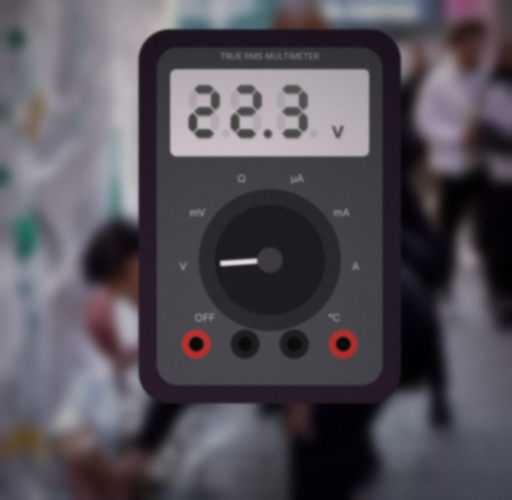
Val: 22.3; V
